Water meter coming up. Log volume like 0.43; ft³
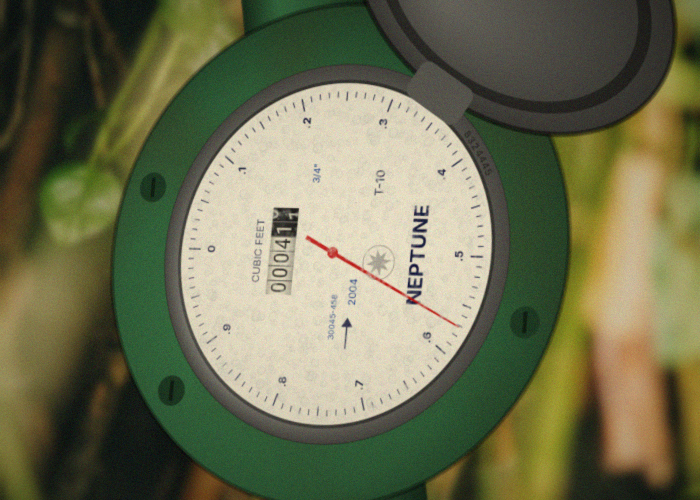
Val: 410.57; ft³
